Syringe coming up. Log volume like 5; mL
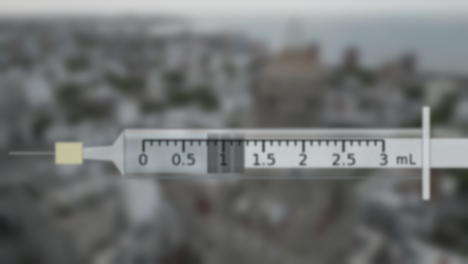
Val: 0.8; mL
